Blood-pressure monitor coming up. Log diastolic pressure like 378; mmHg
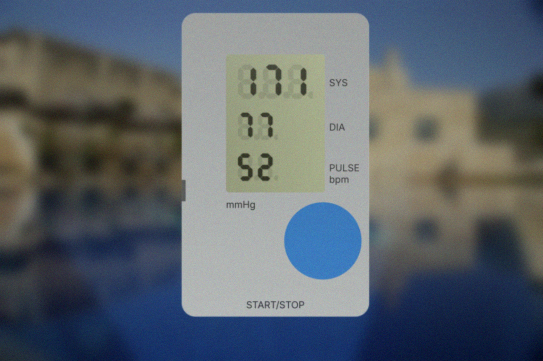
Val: 77; mmHg
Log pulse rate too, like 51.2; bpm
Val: 52; bpm
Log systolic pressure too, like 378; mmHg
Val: 171; mmHg
